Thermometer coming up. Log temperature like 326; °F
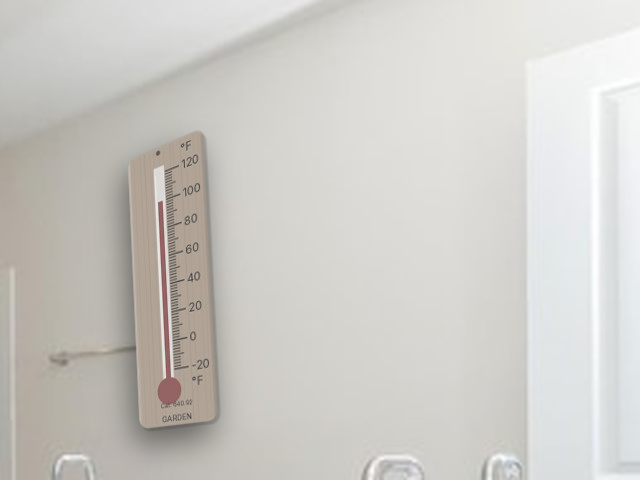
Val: 100; °F
